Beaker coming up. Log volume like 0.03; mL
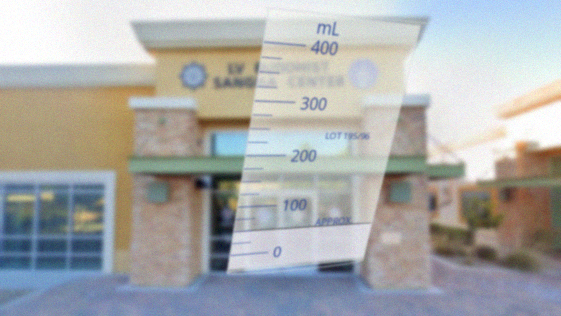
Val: 50; mL
